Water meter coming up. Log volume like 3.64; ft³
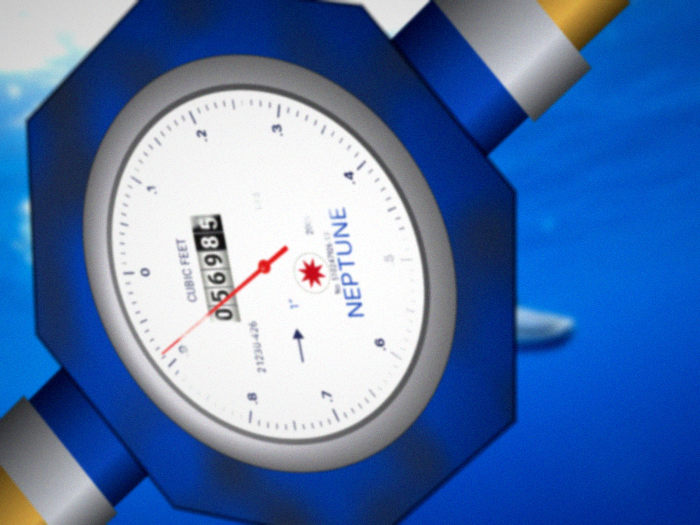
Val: 56984.91; ft³
